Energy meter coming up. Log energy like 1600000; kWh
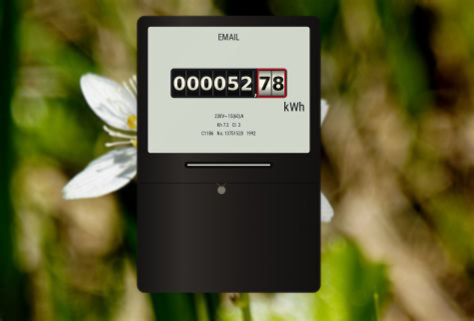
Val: 52.78; kWh
